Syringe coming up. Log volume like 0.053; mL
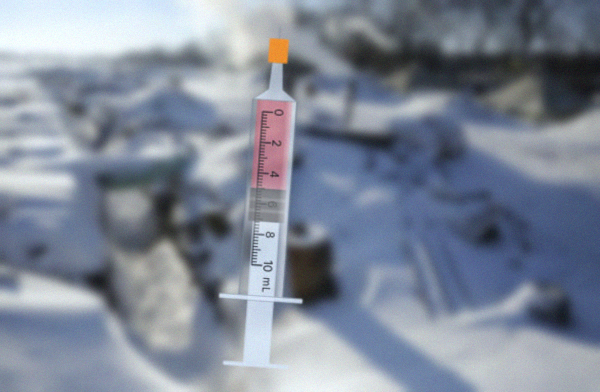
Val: 5; mL
